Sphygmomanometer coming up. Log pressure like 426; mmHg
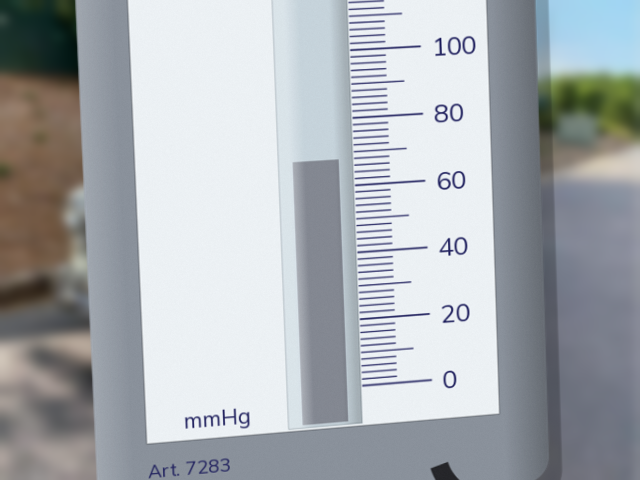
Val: 68; mmHg
